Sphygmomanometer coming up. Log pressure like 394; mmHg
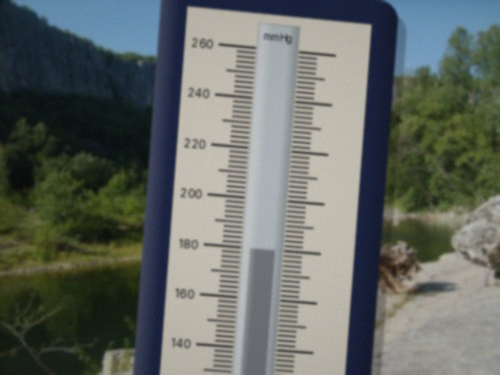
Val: 180; mmHg
